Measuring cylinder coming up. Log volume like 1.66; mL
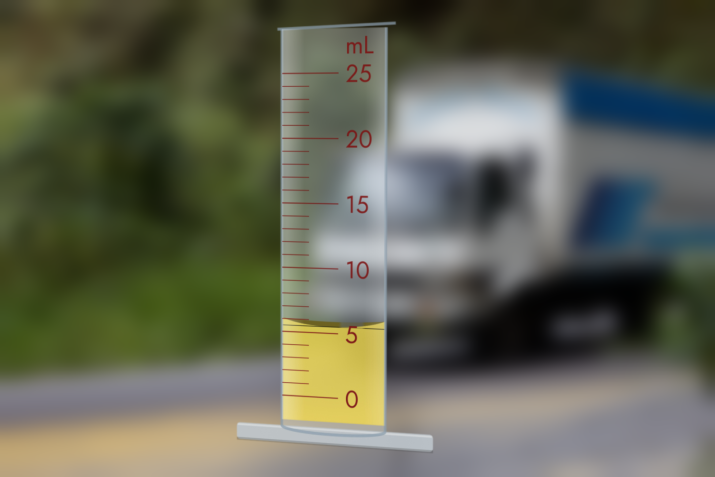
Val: 5.5; mL
